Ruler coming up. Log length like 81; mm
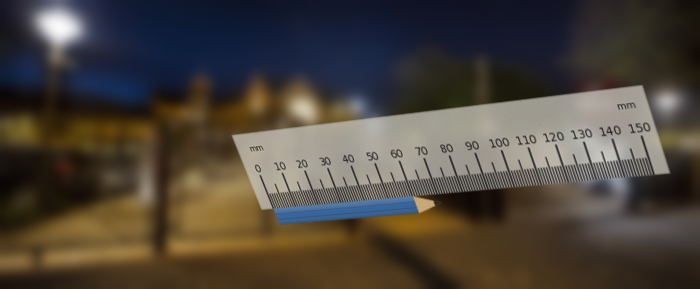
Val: 70; mm
